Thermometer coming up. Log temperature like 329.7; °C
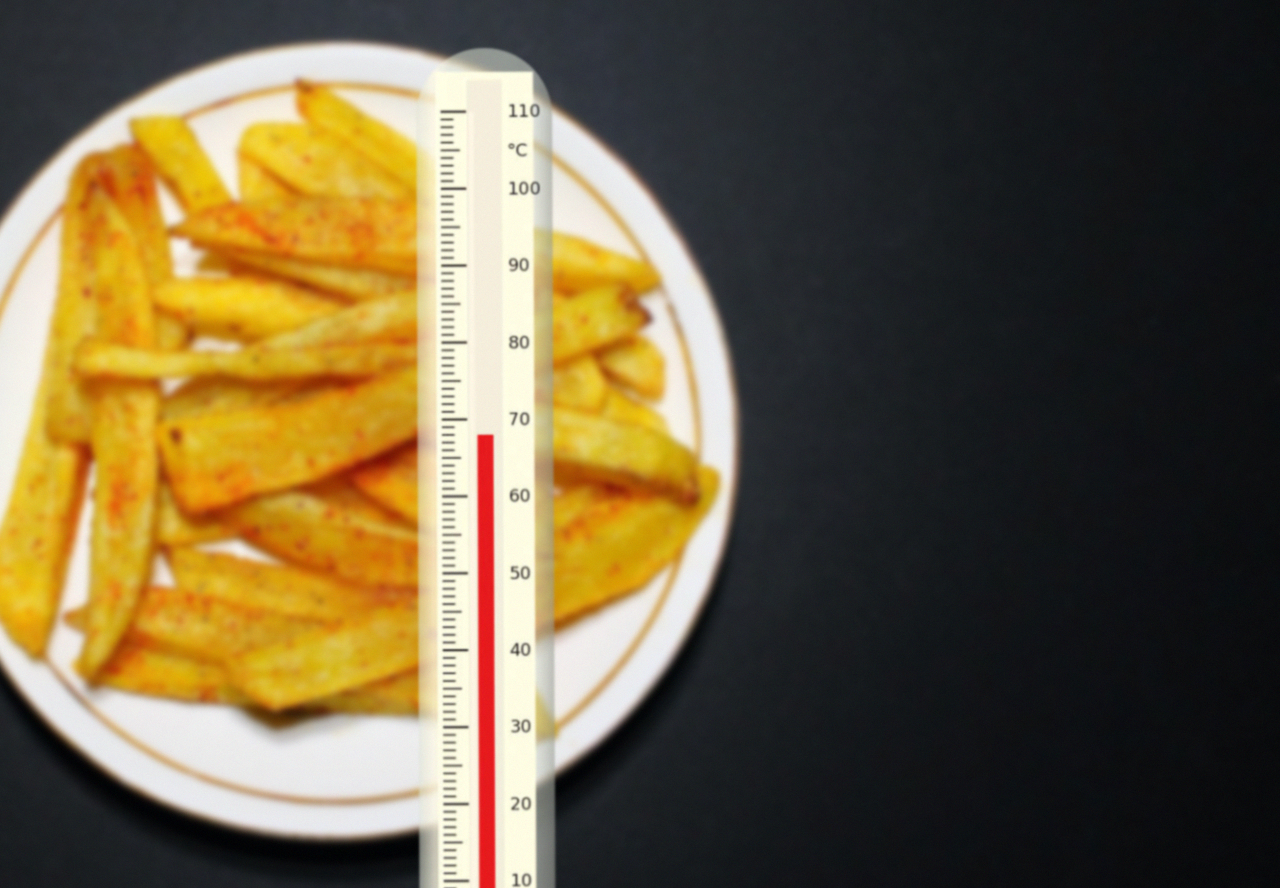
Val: 68; °C
